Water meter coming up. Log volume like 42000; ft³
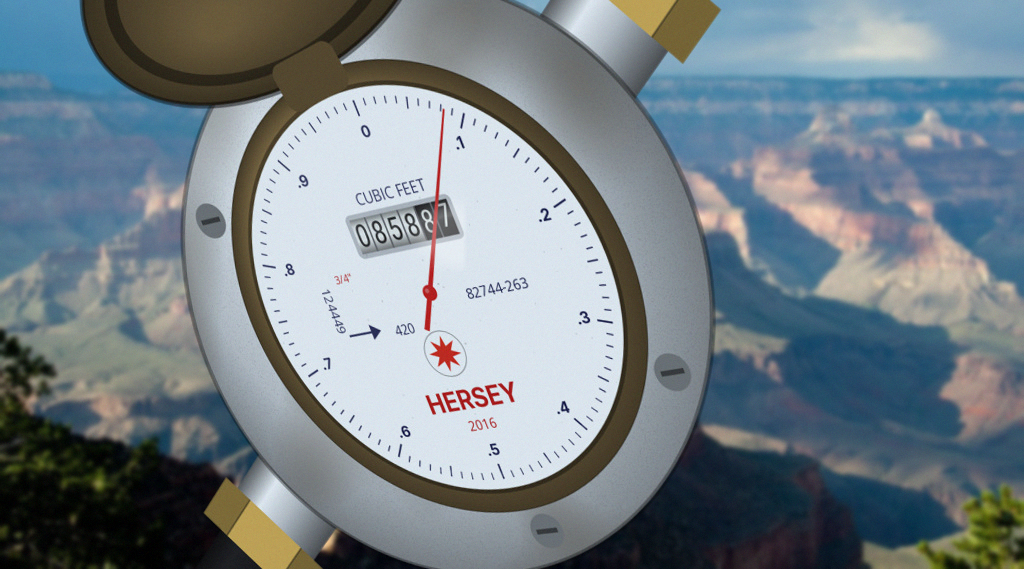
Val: 85887.08; ft³
